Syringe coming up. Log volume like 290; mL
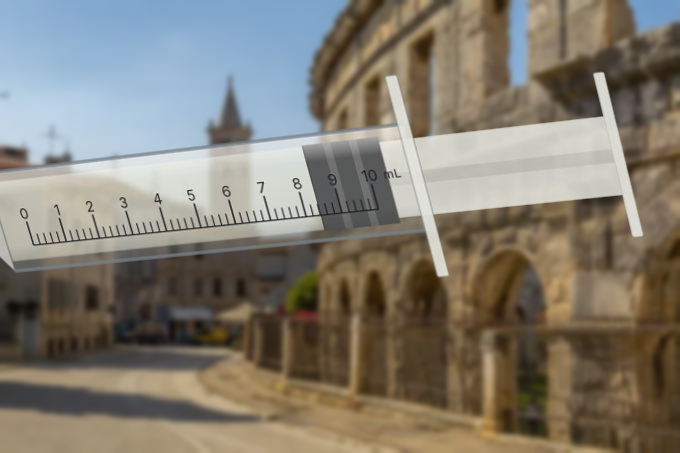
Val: 8.4; mL
